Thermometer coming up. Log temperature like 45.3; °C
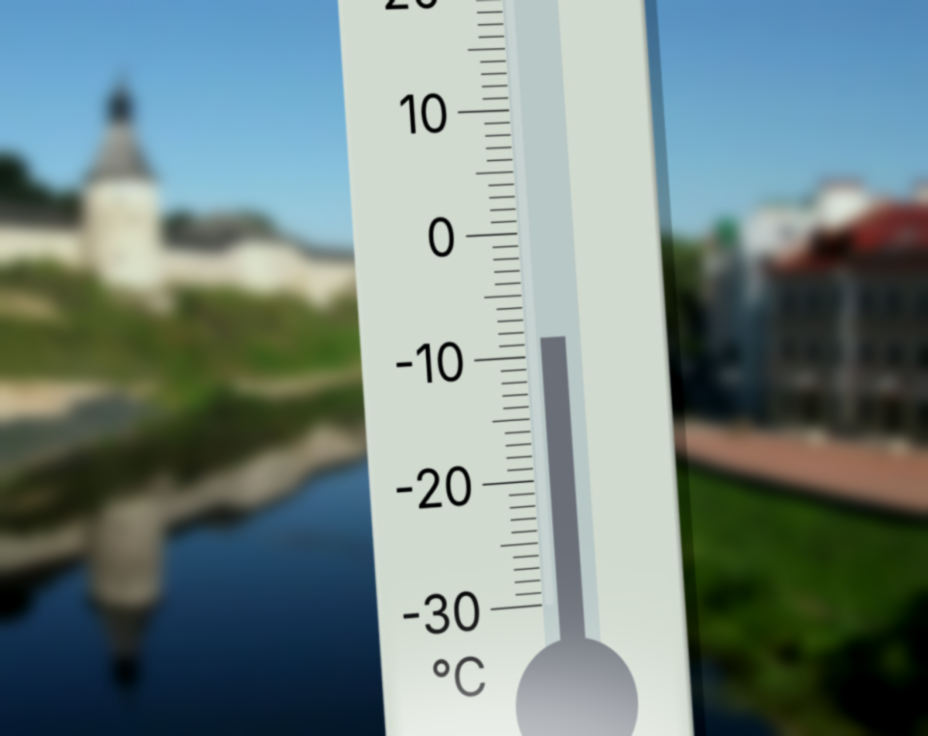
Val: -8.5; °C
